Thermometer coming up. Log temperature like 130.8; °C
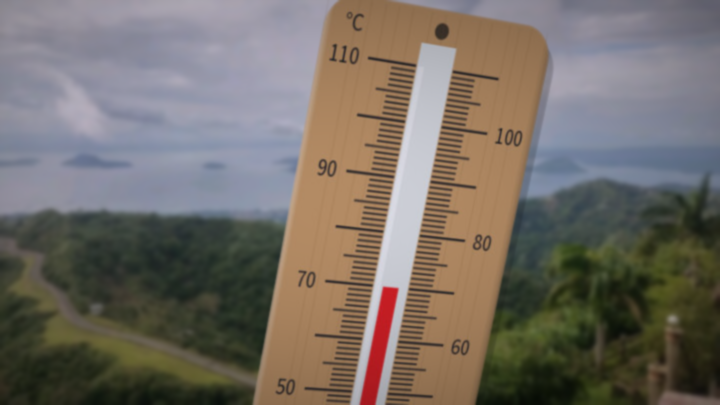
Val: 70; °C
